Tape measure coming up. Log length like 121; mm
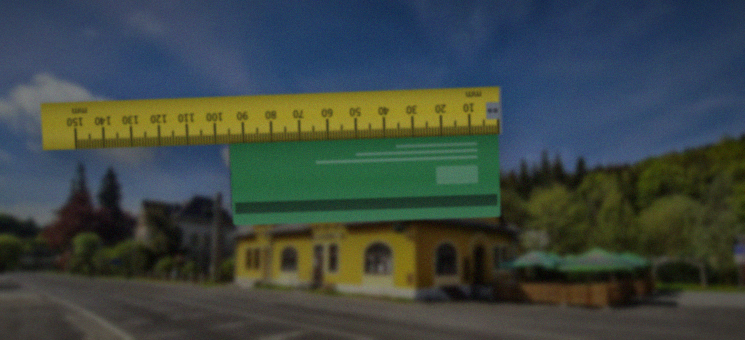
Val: 95; mm
